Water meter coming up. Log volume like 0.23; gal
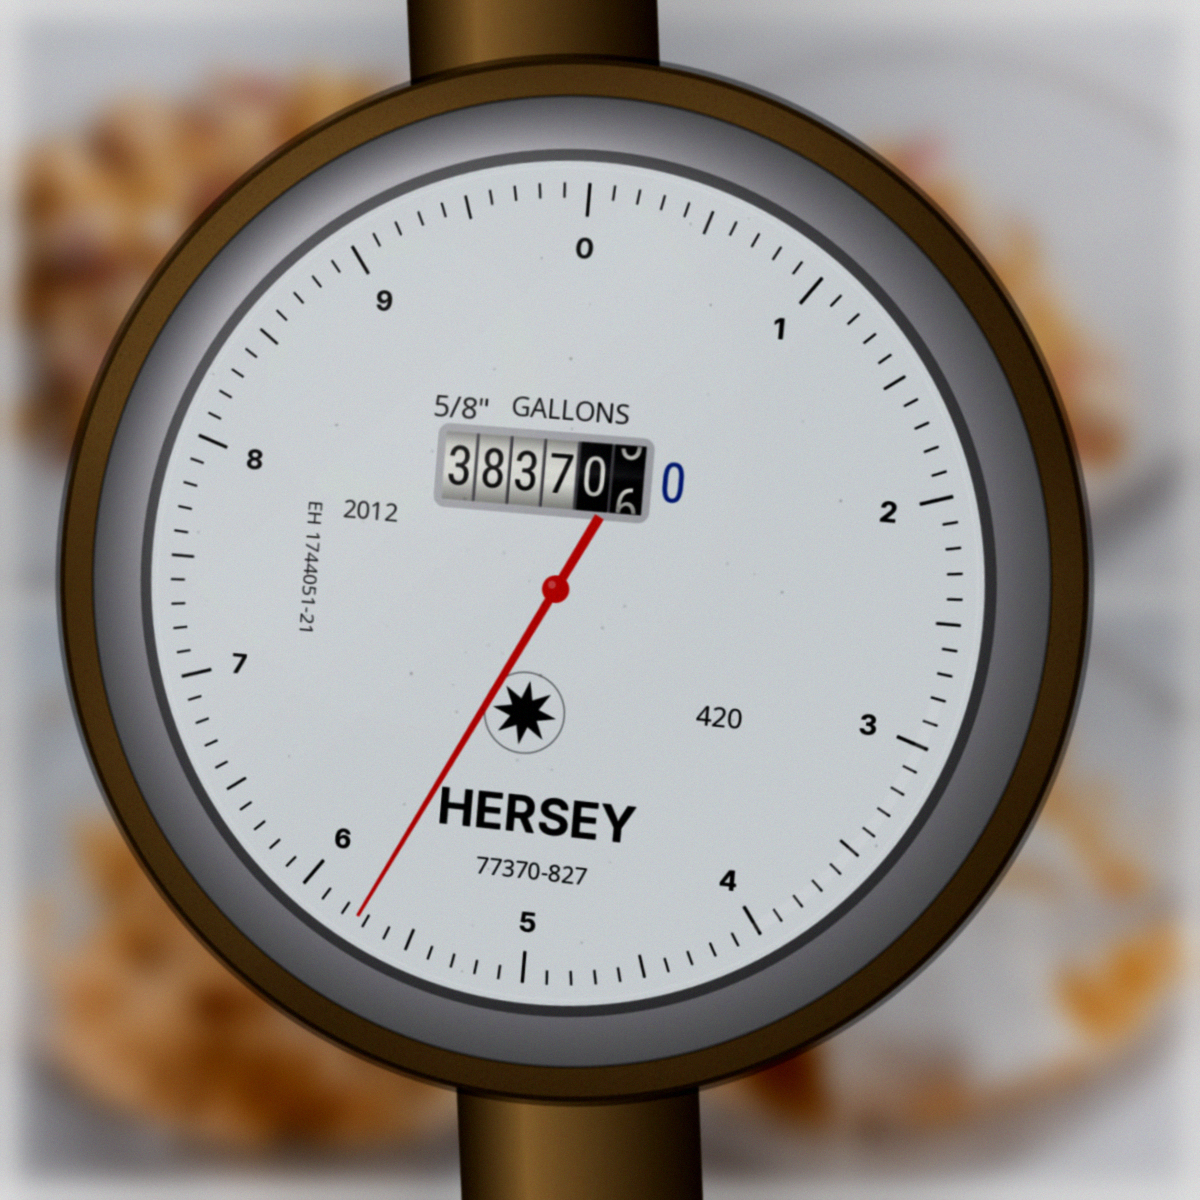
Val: 3837055.7; gal
